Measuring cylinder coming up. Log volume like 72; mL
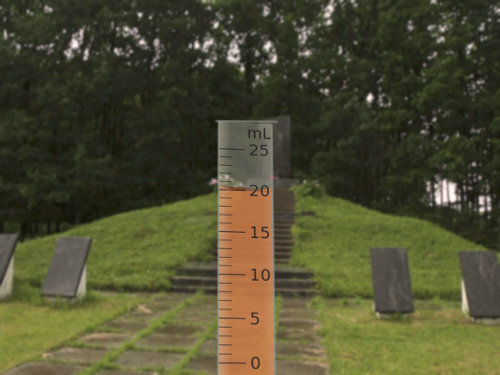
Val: 20; mL
